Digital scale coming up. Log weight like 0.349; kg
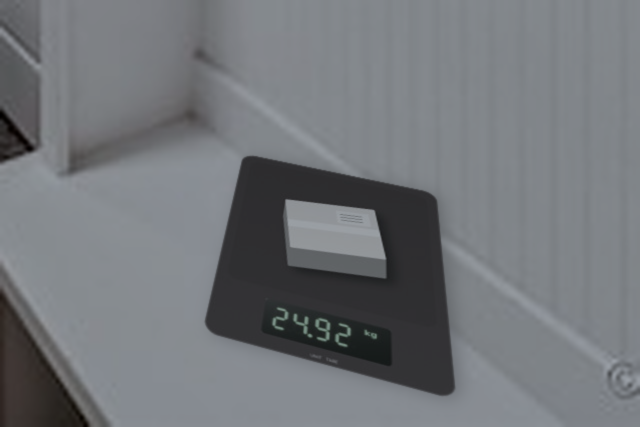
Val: 24.92; kg
